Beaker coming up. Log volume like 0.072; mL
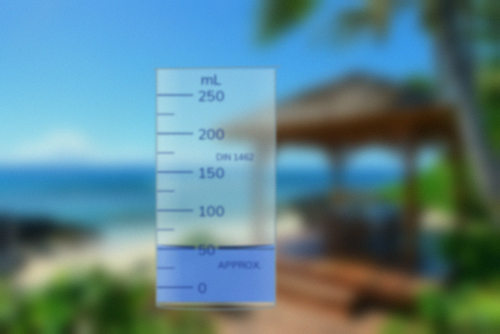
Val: 50; mL
